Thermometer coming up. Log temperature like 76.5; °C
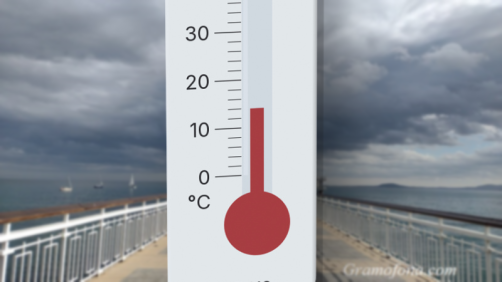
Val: 14; °C
